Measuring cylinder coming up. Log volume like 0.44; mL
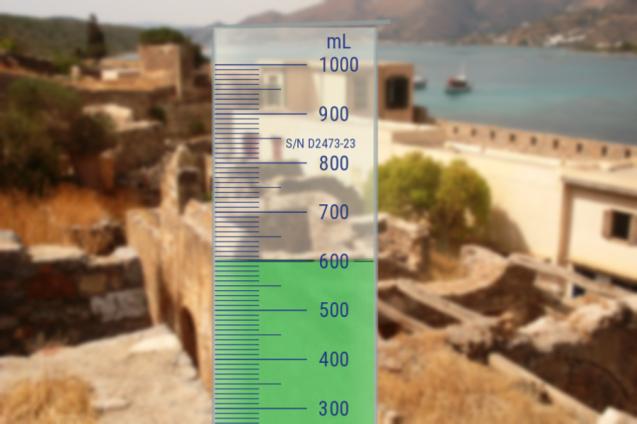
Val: 600; mL
